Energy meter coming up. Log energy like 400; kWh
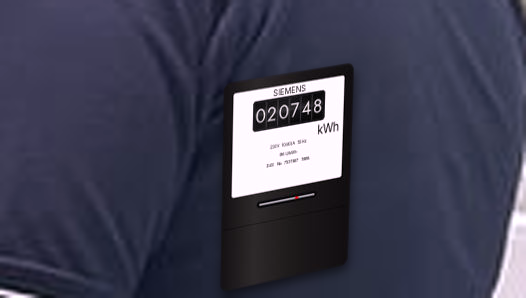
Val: 20748; kWh
